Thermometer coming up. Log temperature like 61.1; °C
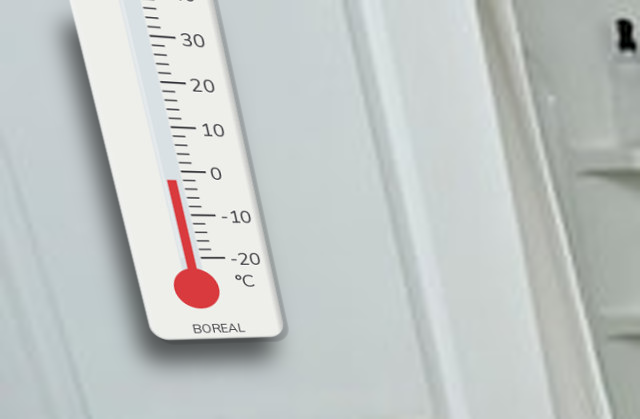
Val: -2; °C
